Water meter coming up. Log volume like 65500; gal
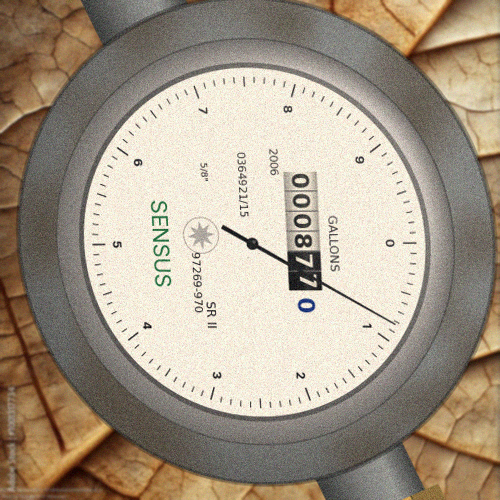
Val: 8770.8; gal
